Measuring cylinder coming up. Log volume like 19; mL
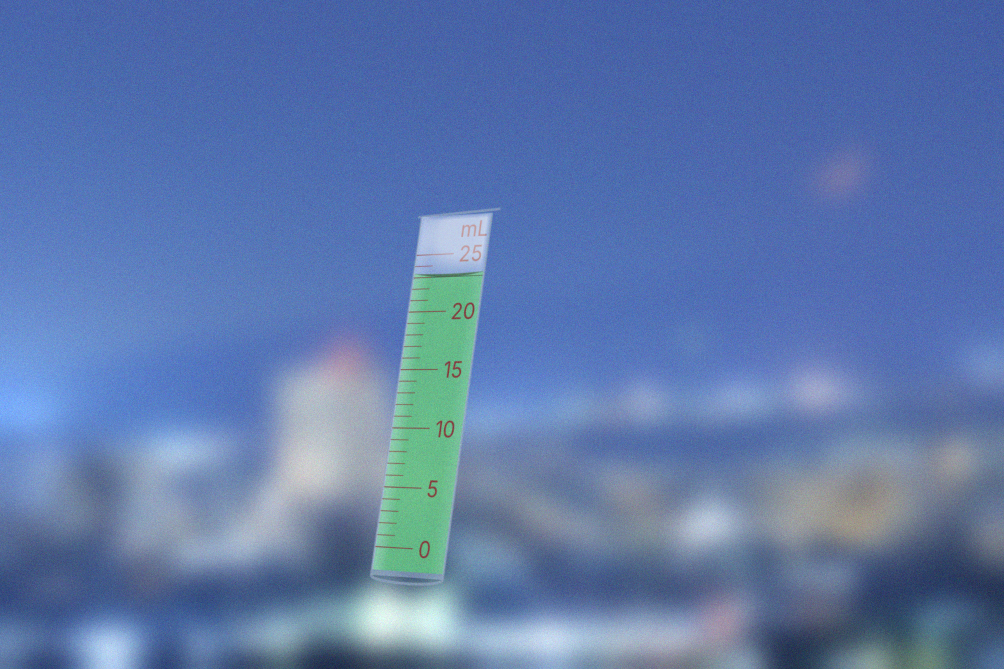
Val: 23; mL
